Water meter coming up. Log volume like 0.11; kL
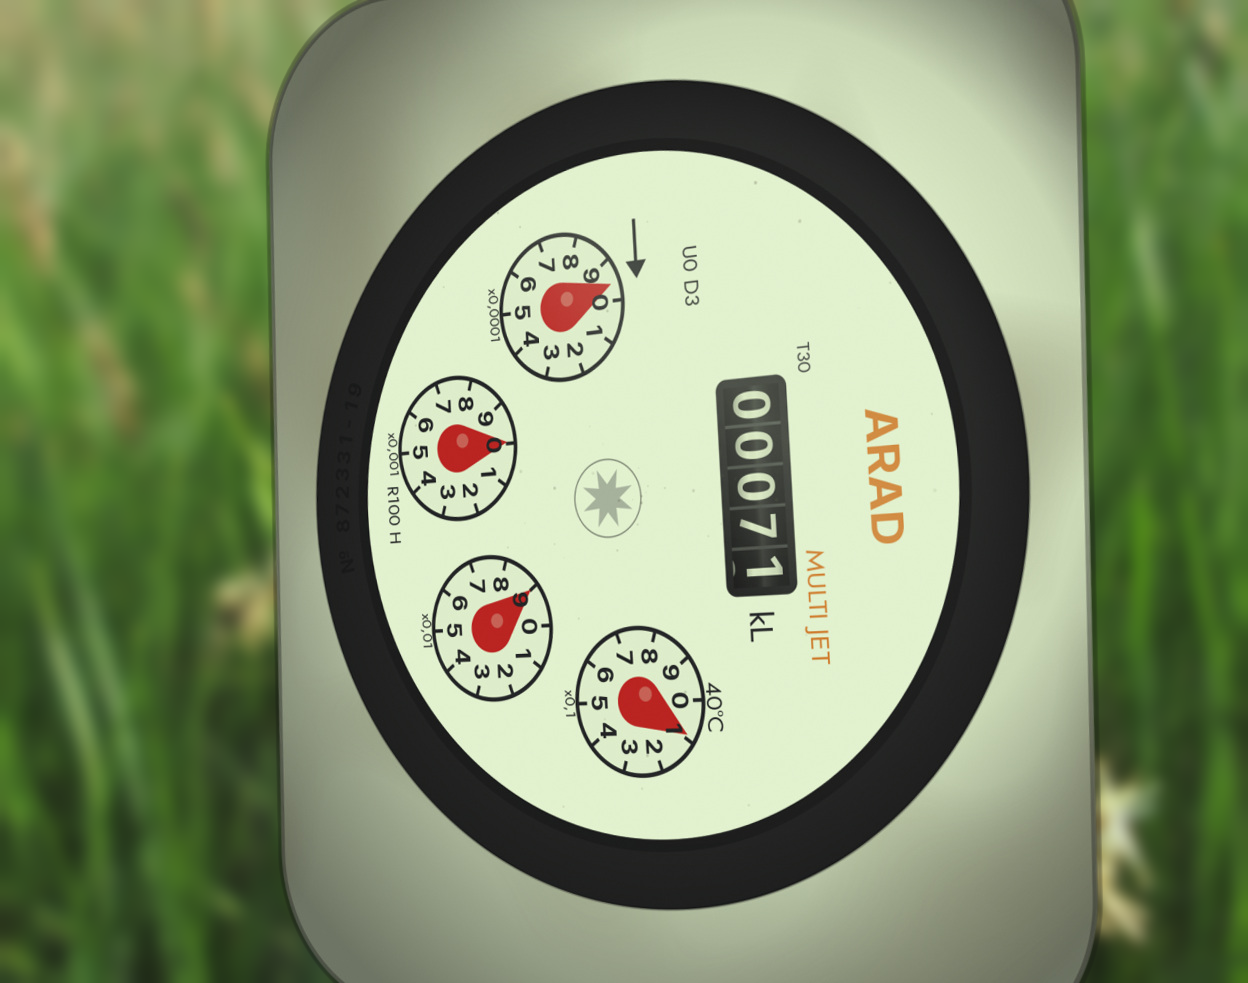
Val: 71.0899; kL
